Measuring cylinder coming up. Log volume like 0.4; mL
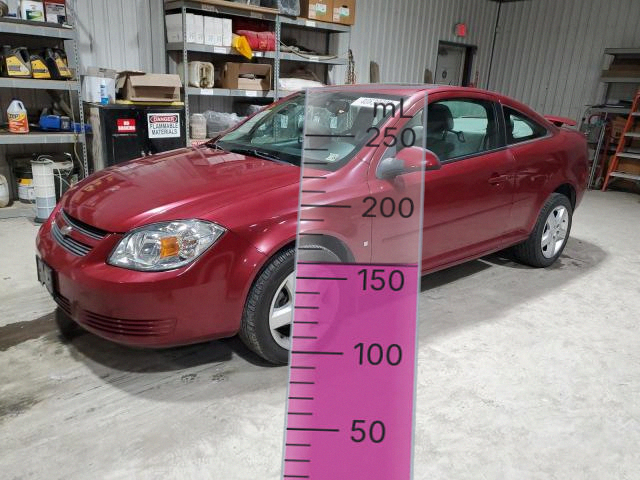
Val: 160; mL
